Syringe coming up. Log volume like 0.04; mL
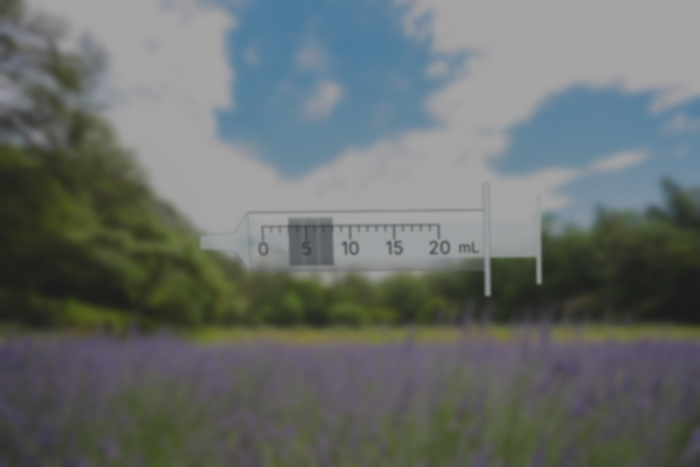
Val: 3; mL
